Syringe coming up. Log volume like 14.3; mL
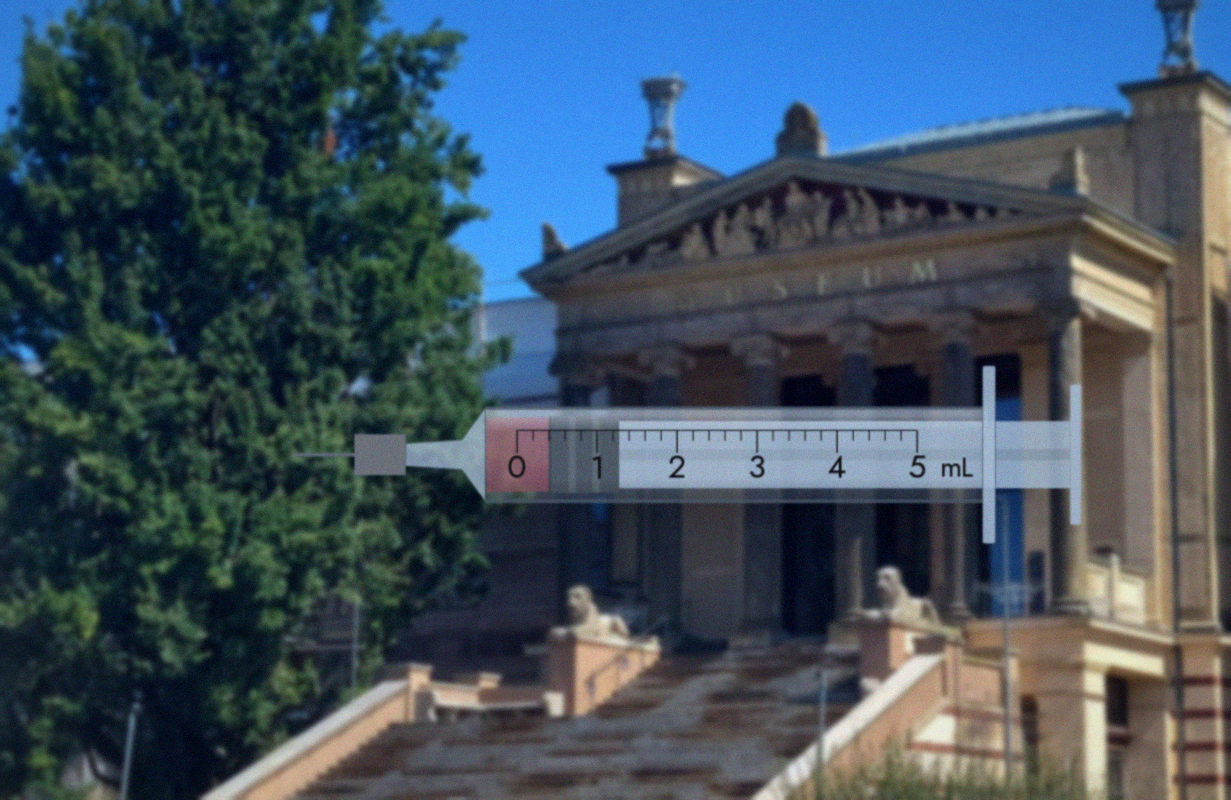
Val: 0.4; mL
